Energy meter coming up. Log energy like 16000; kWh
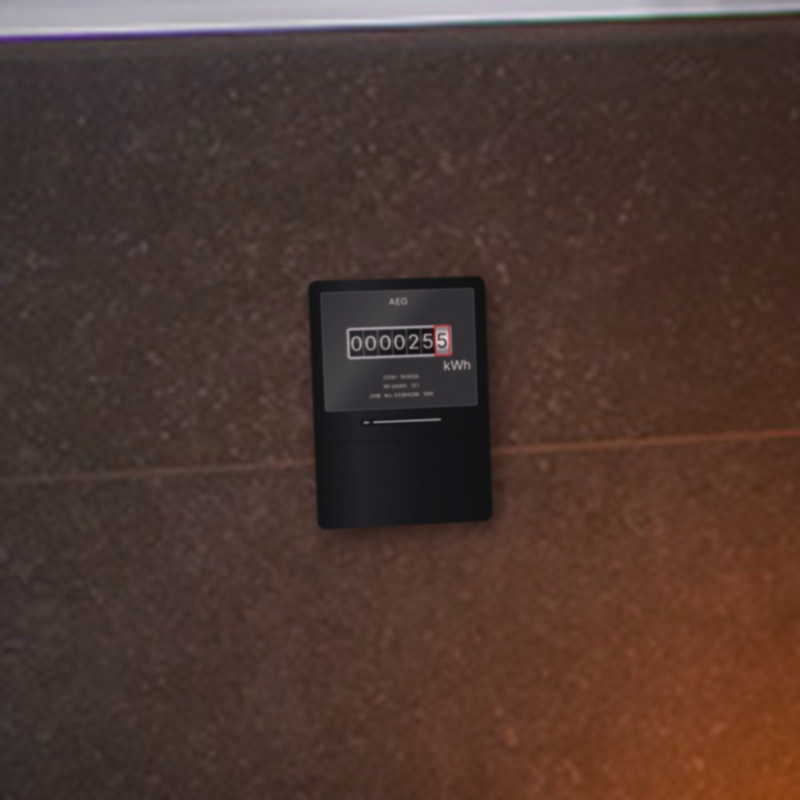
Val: 25.5; kWh
